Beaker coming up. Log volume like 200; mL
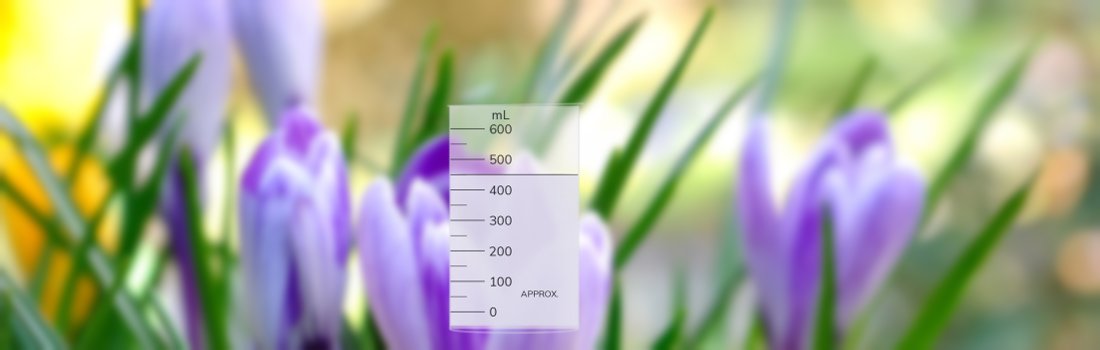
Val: 450; mL
